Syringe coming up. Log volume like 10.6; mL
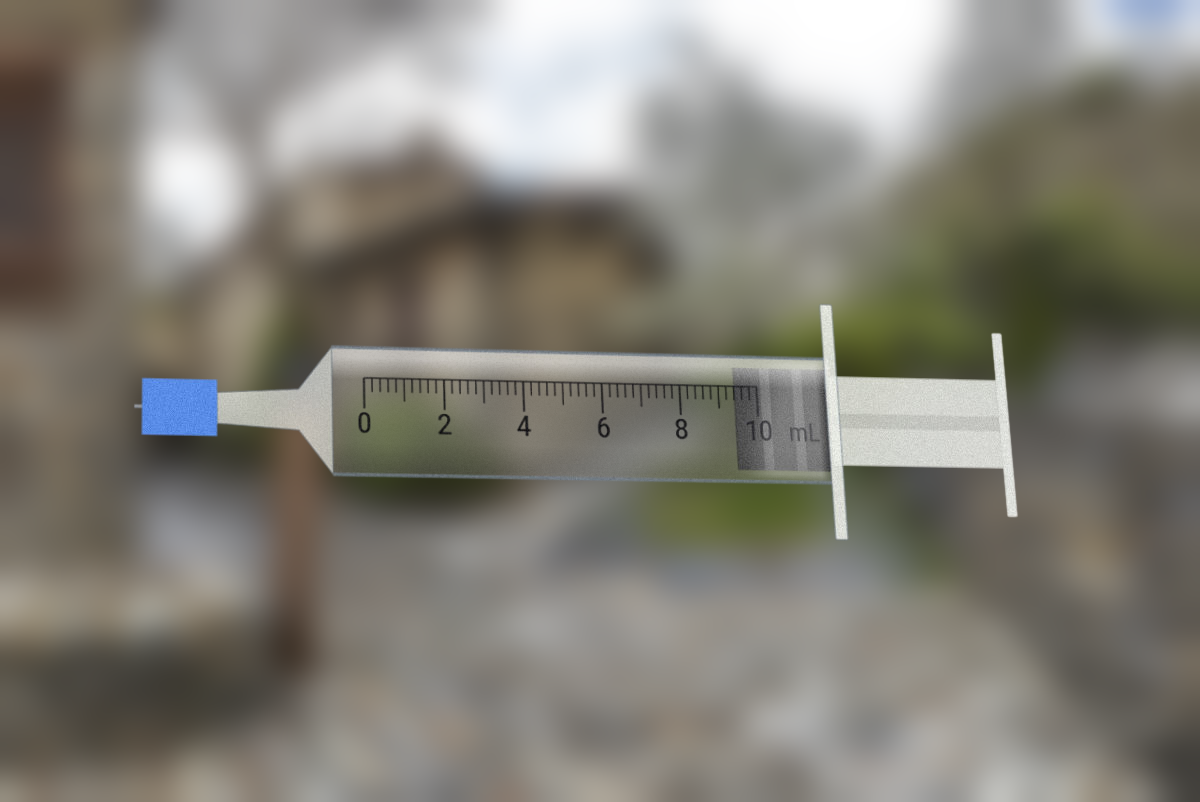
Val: 9.4; mL
